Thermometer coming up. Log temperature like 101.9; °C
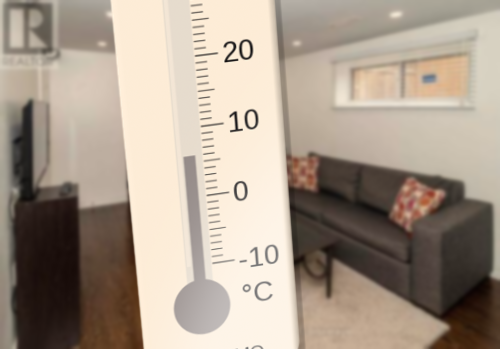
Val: 6; °C
